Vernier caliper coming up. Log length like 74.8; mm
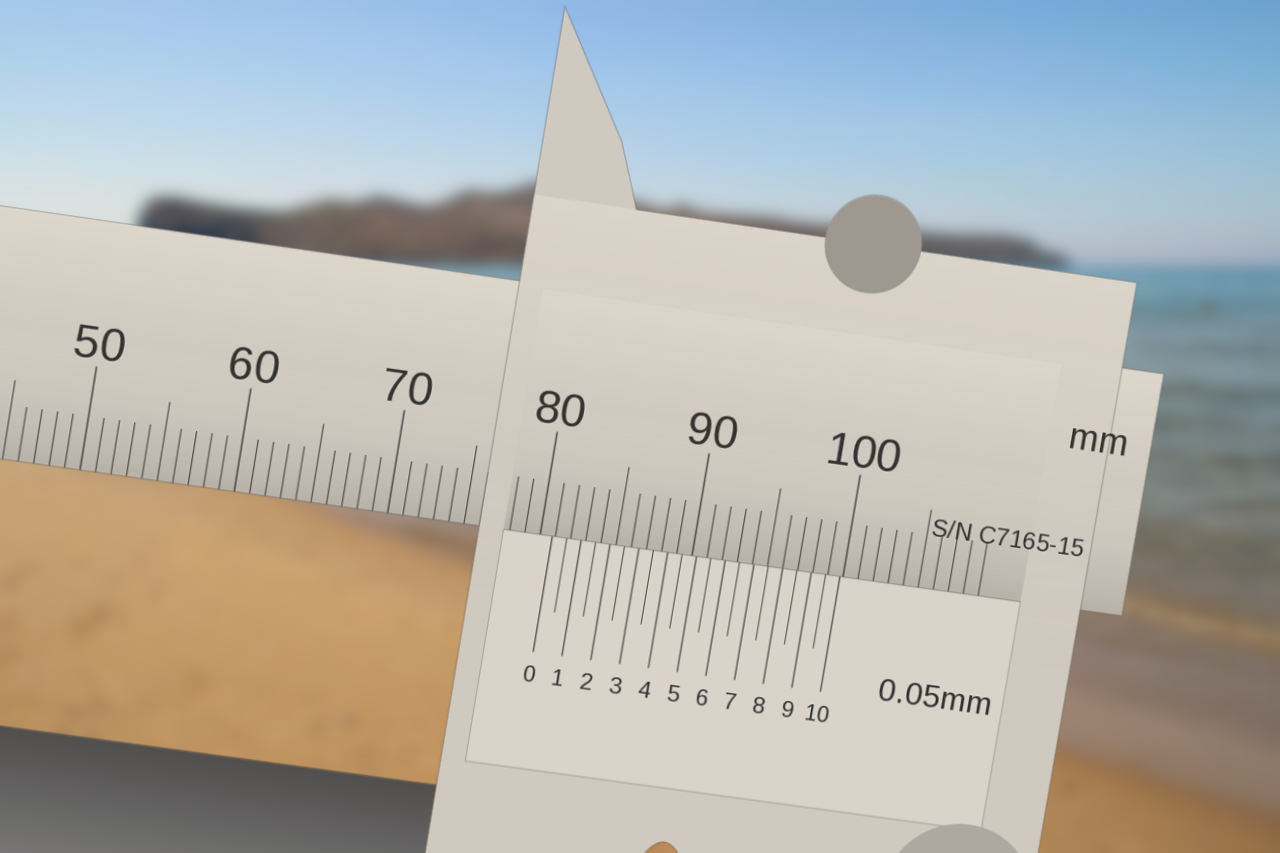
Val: 80.8; mm
